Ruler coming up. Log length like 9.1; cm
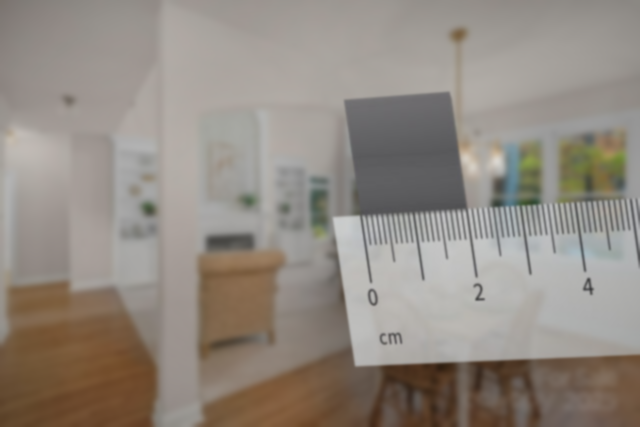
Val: 2; cm
